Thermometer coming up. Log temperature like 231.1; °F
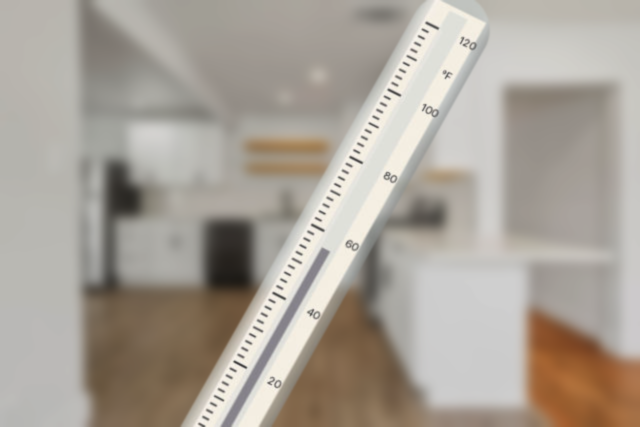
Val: 56; °F
